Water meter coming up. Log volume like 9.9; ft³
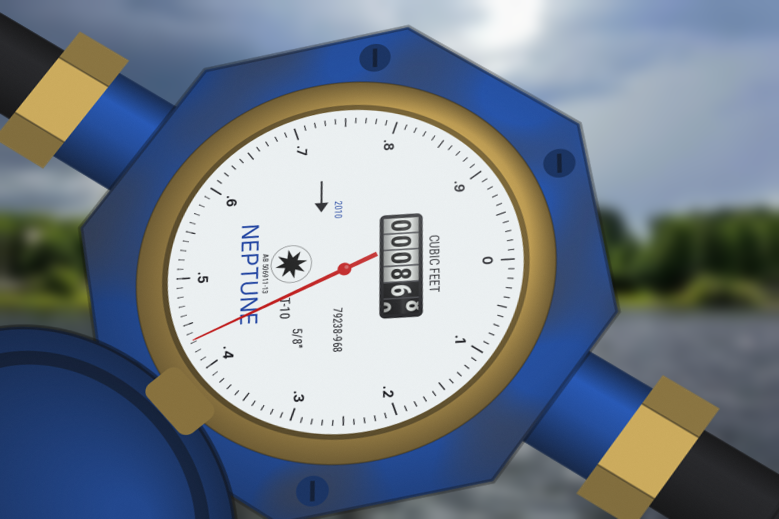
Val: 868.43; ft³
